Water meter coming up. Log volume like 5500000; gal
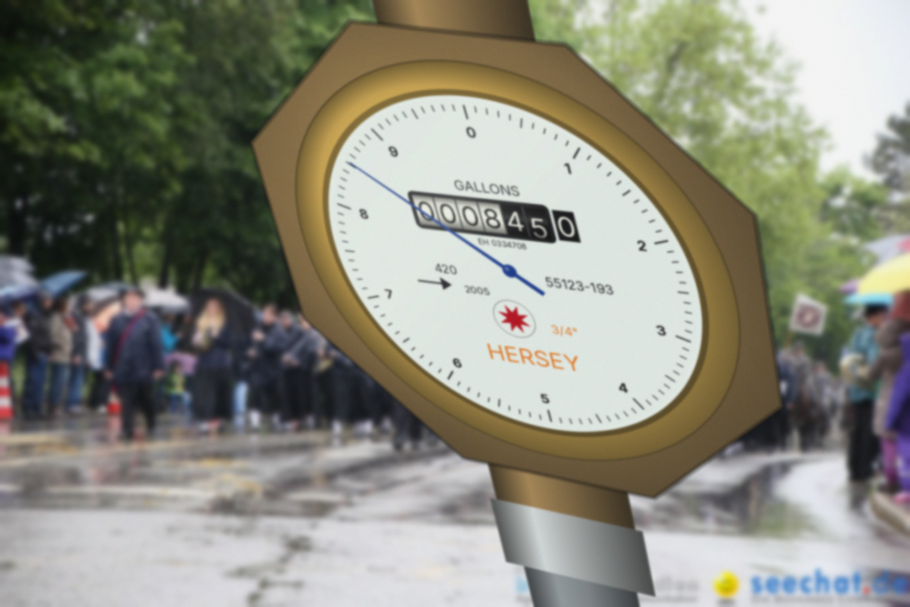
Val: 8448.5; gal
